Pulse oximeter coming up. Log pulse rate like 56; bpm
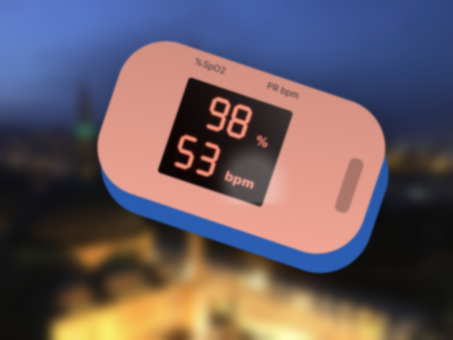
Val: 53; bpm
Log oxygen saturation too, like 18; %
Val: 98; %
